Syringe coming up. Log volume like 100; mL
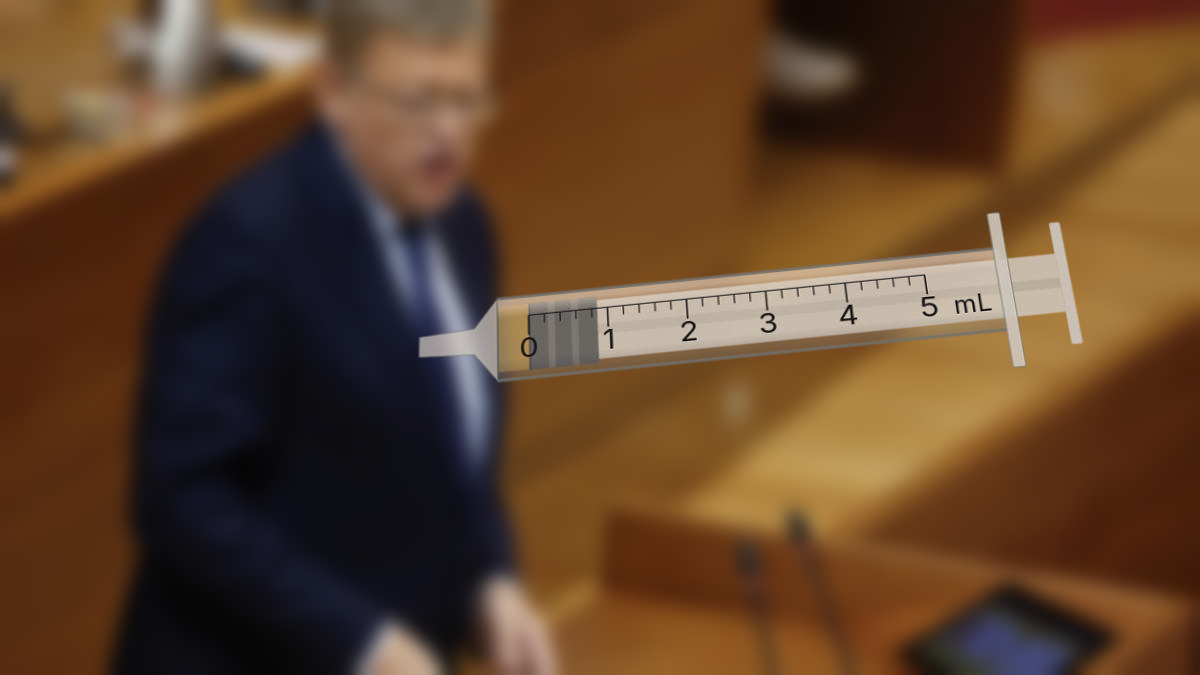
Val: 0; mL
